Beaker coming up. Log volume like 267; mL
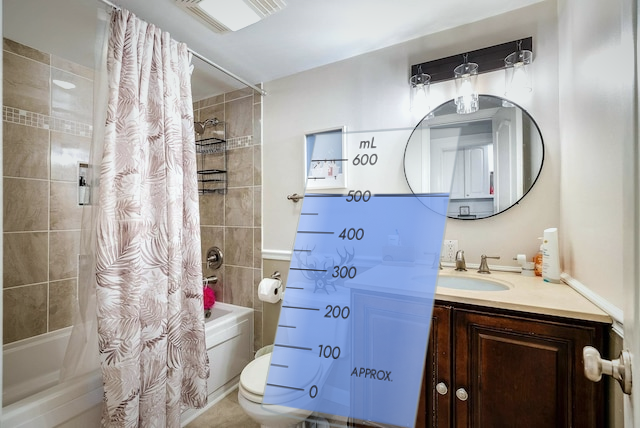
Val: 500; mL
